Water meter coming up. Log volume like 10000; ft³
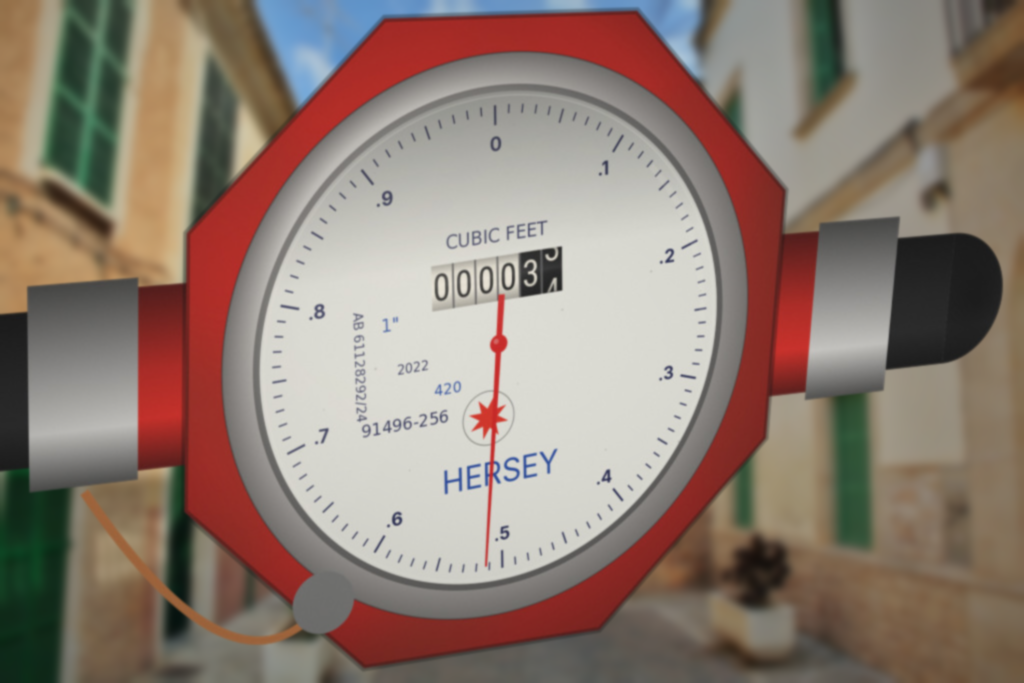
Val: 33.51; ft³
